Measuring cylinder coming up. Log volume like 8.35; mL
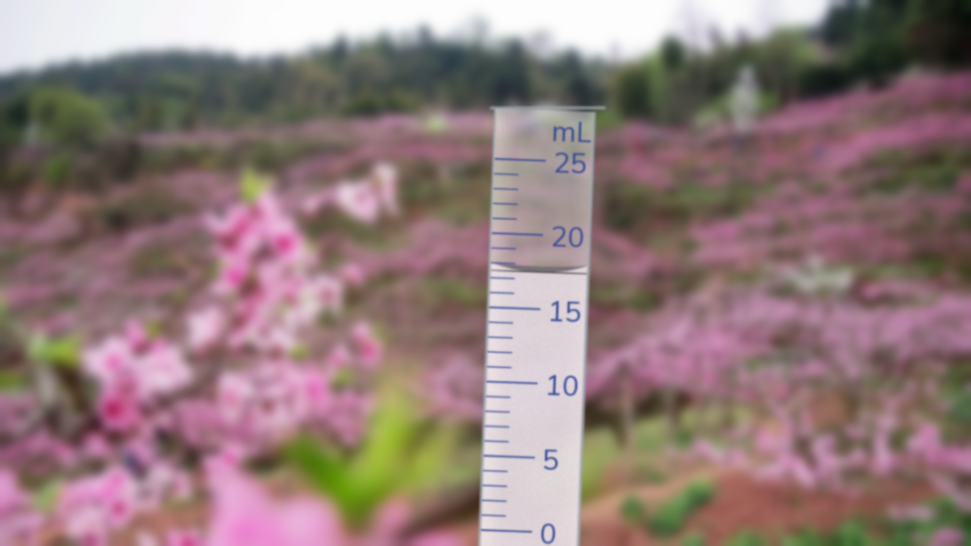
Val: 17.5; mL
